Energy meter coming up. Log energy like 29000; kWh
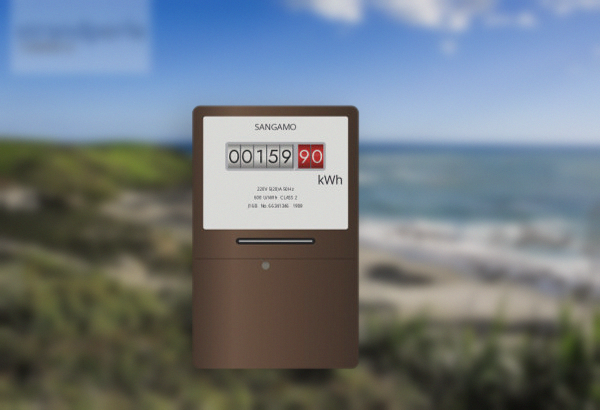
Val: 159.90; kWh
